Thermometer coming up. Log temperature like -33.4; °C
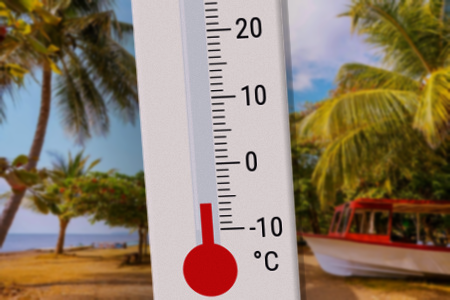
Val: -6; °C
